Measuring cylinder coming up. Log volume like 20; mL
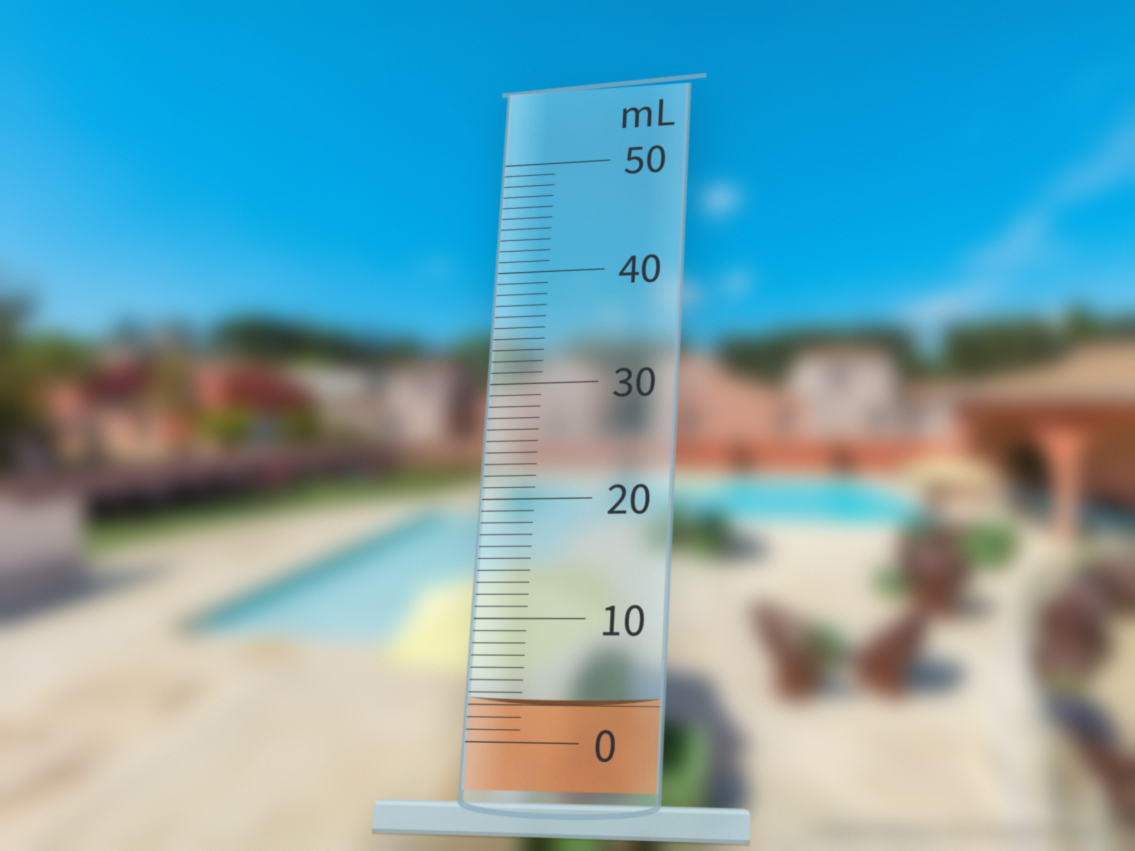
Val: 3; mL
